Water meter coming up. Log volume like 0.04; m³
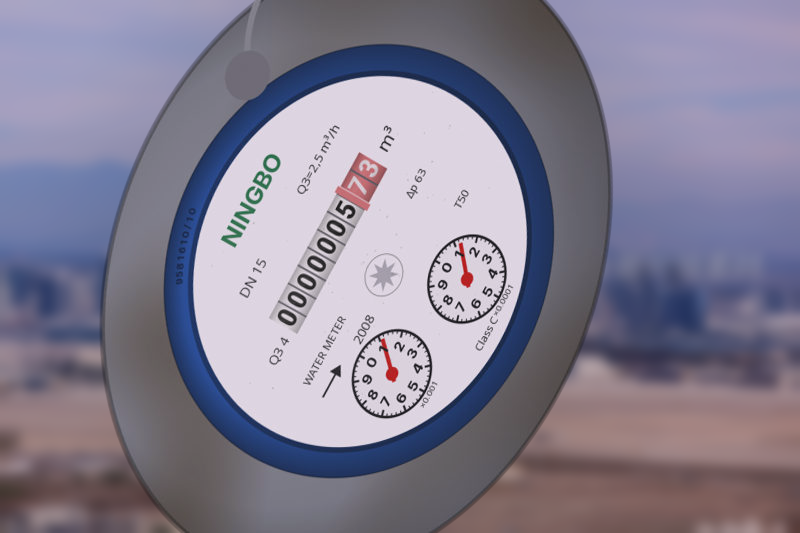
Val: 5.7311; m³
